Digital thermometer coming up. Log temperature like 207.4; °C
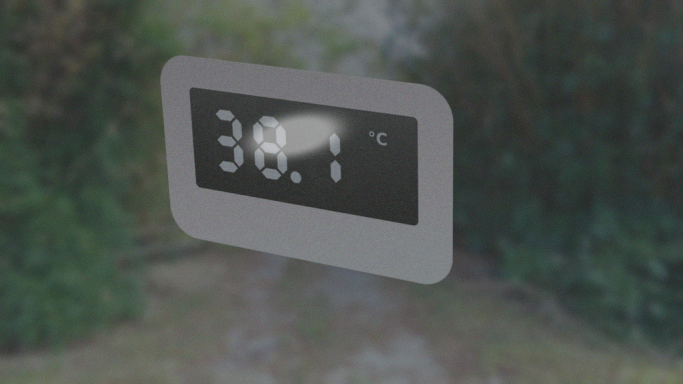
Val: 38.1; °C
